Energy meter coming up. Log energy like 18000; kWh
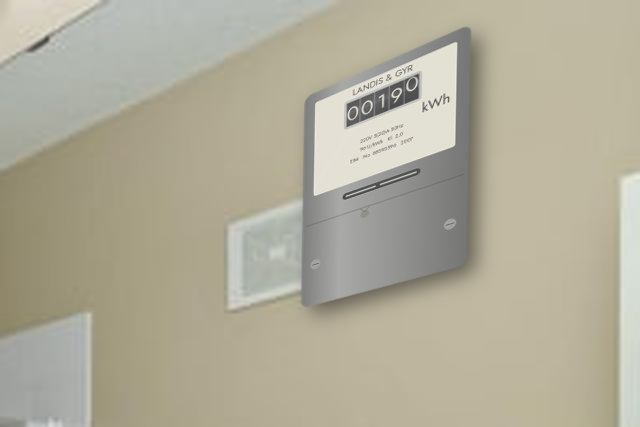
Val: 190; kWh
